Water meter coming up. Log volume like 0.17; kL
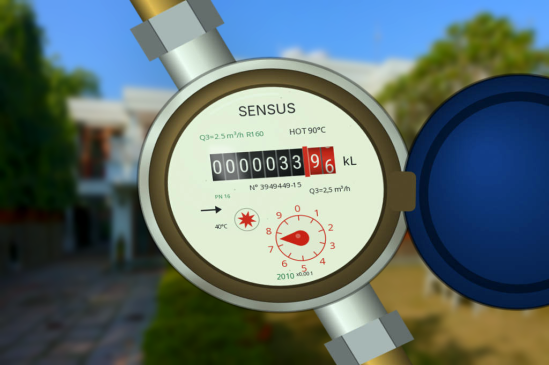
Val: 33.957; kL
